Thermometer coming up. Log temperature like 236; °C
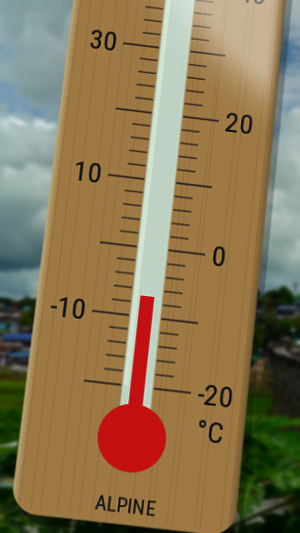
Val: -7; °C
